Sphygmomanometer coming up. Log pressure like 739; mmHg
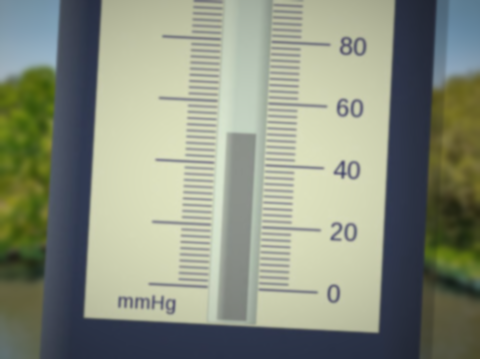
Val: 50; mmHg
